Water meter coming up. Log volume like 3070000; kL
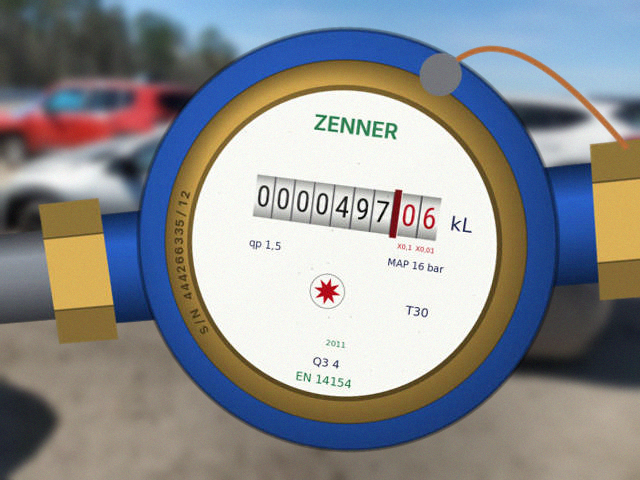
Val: 497.06; kL
